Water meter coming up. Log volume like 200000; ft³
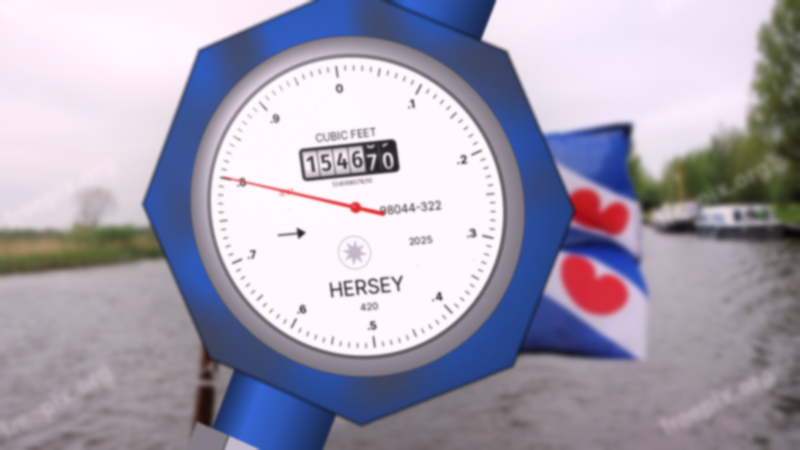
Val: 154669.80; ft³
